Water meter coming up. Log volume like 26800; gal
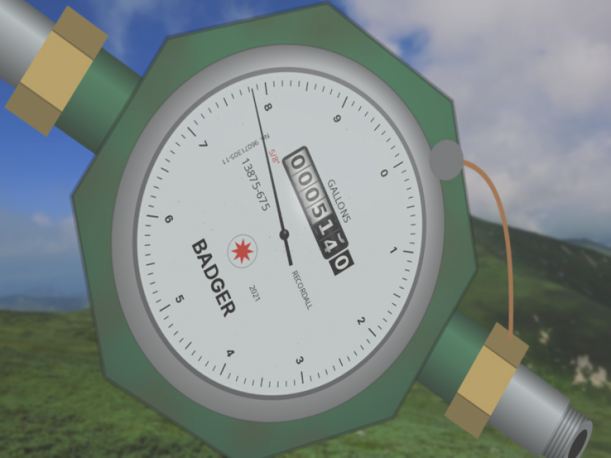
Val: 5137.8; gal
